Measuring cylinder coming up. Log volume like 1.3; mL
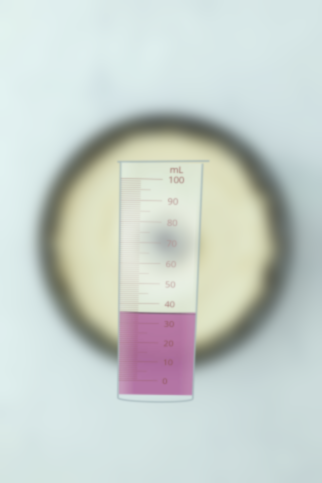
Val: 35; mL
